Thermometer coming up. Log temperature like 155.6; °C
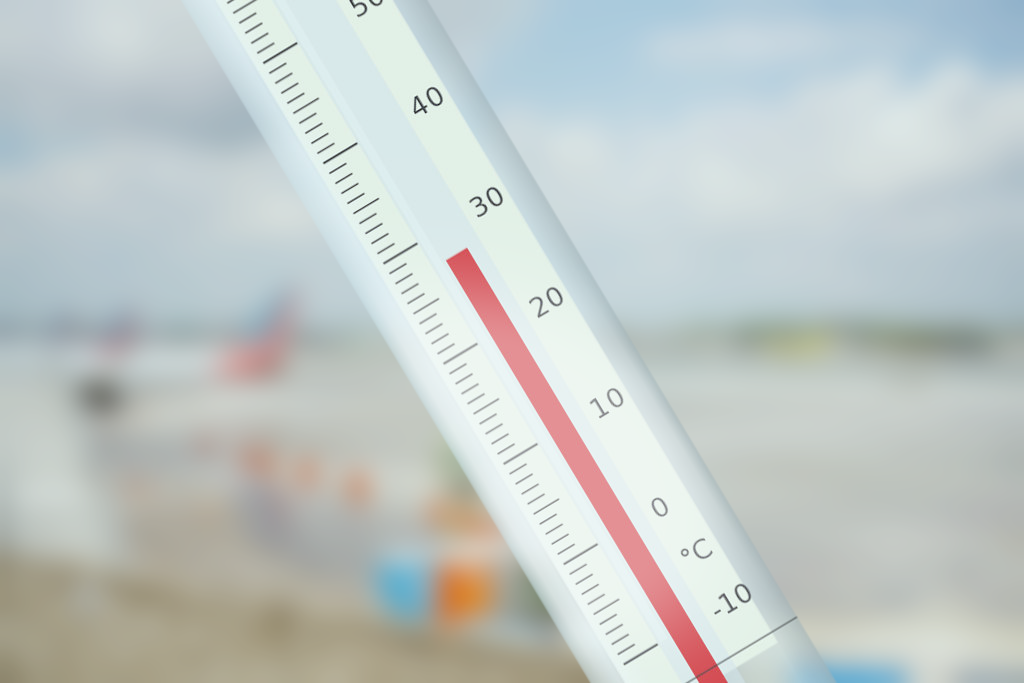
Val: 27.5; °C
